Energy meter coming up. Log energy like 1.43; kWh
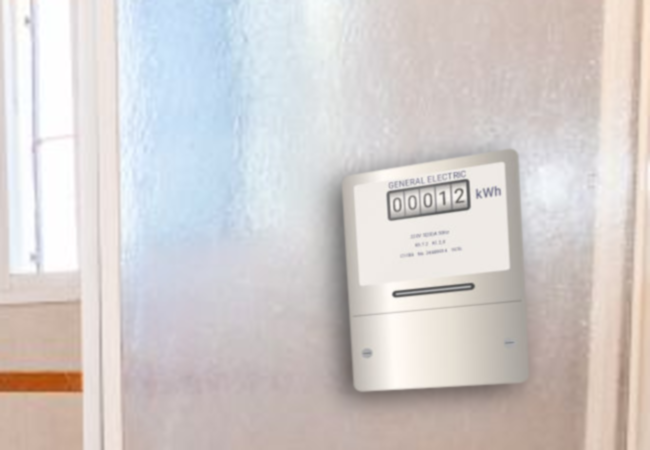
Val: 12; kWh
